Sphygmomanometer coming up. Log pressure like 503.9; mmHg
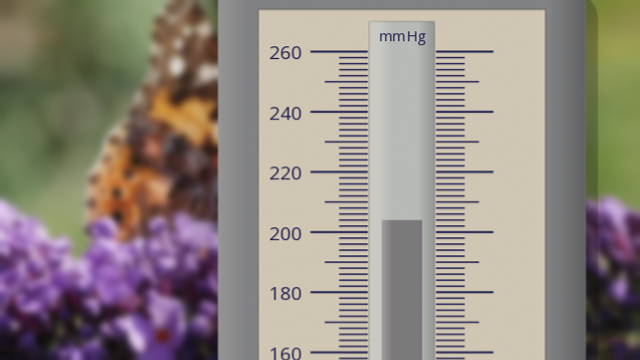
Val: 204; mmHg
